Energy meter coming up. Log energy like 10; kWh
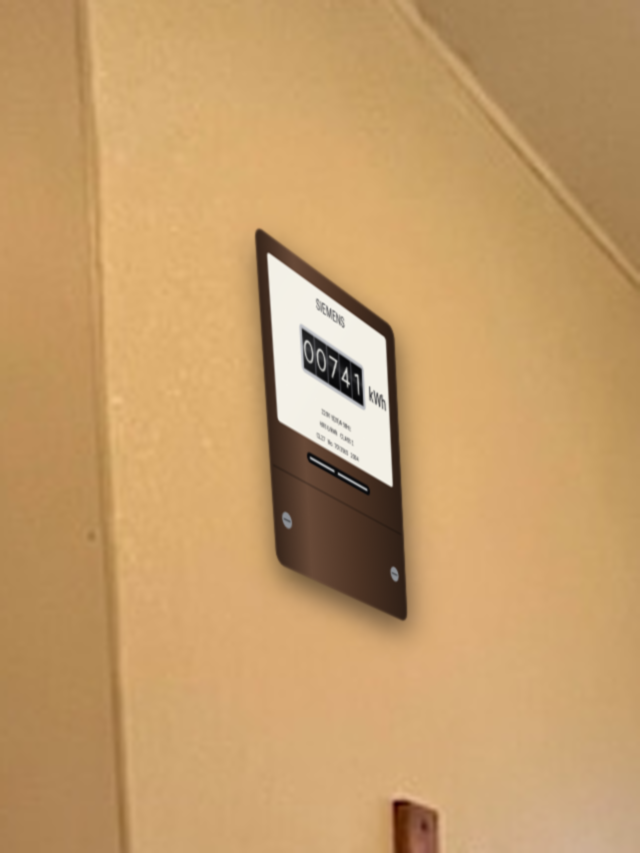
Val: 741; kWh
